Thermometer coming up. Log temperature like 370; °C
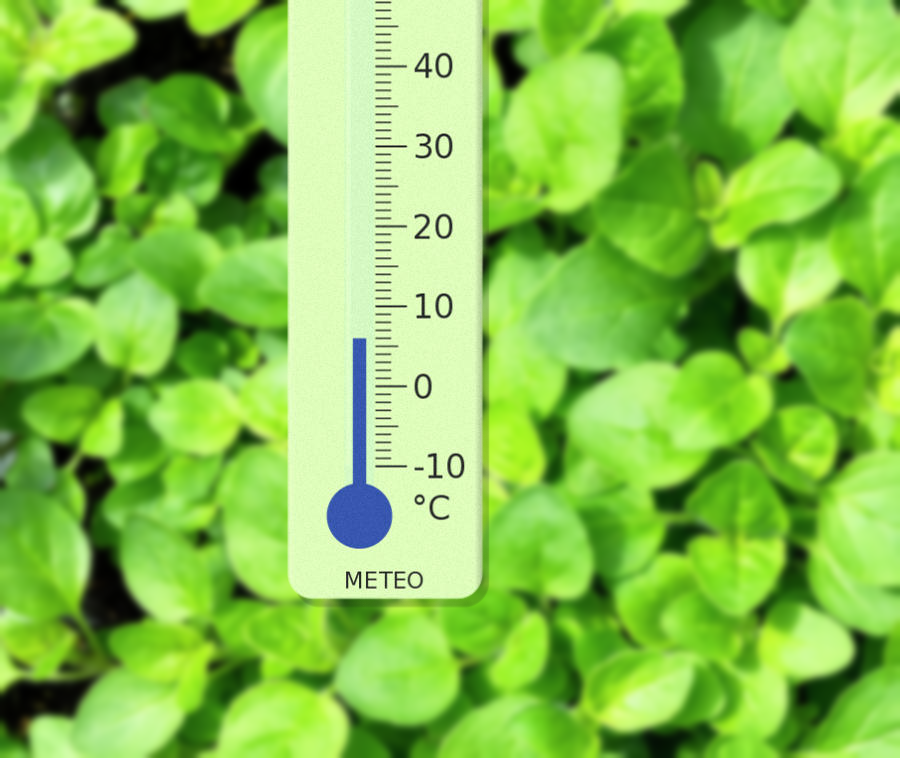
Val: 6; °C
